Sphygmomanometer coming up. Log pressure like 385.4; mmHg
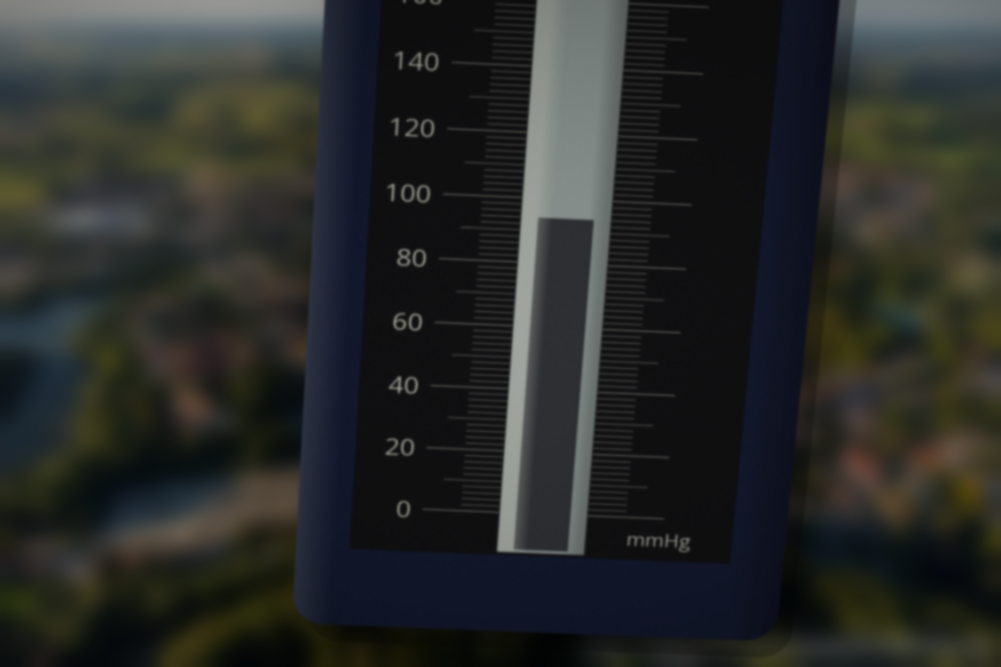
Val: 94; mmHg
